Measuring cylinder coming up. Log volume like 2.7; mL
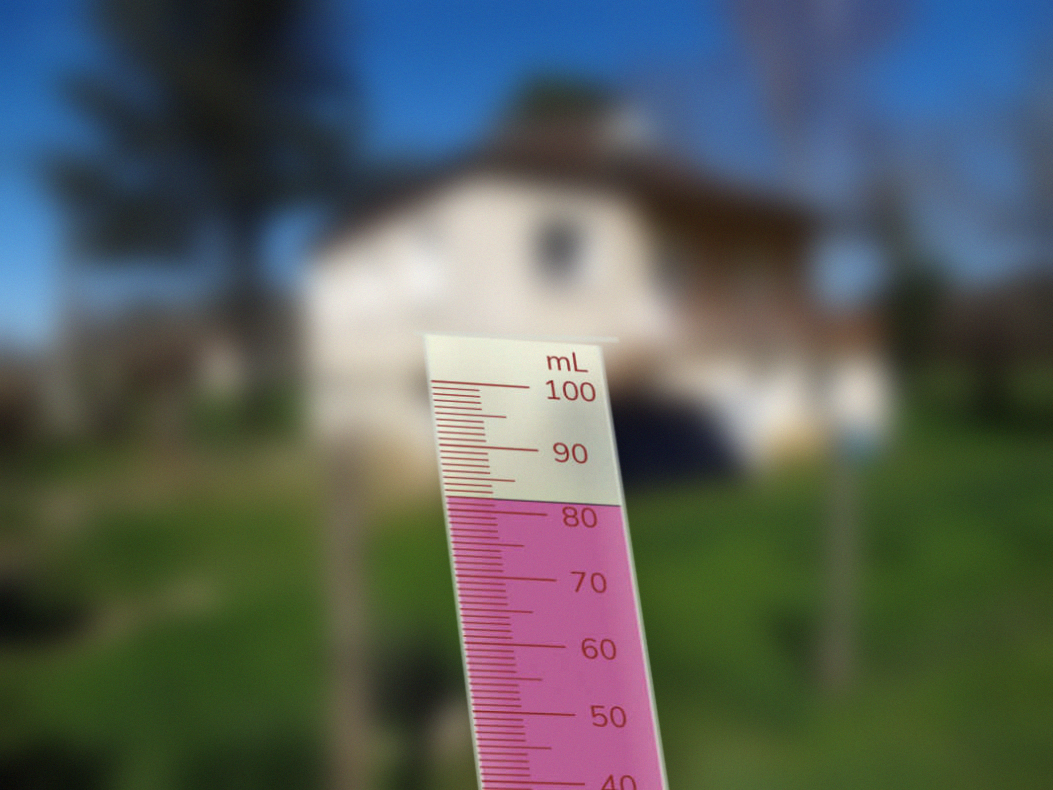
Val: 82; mL
